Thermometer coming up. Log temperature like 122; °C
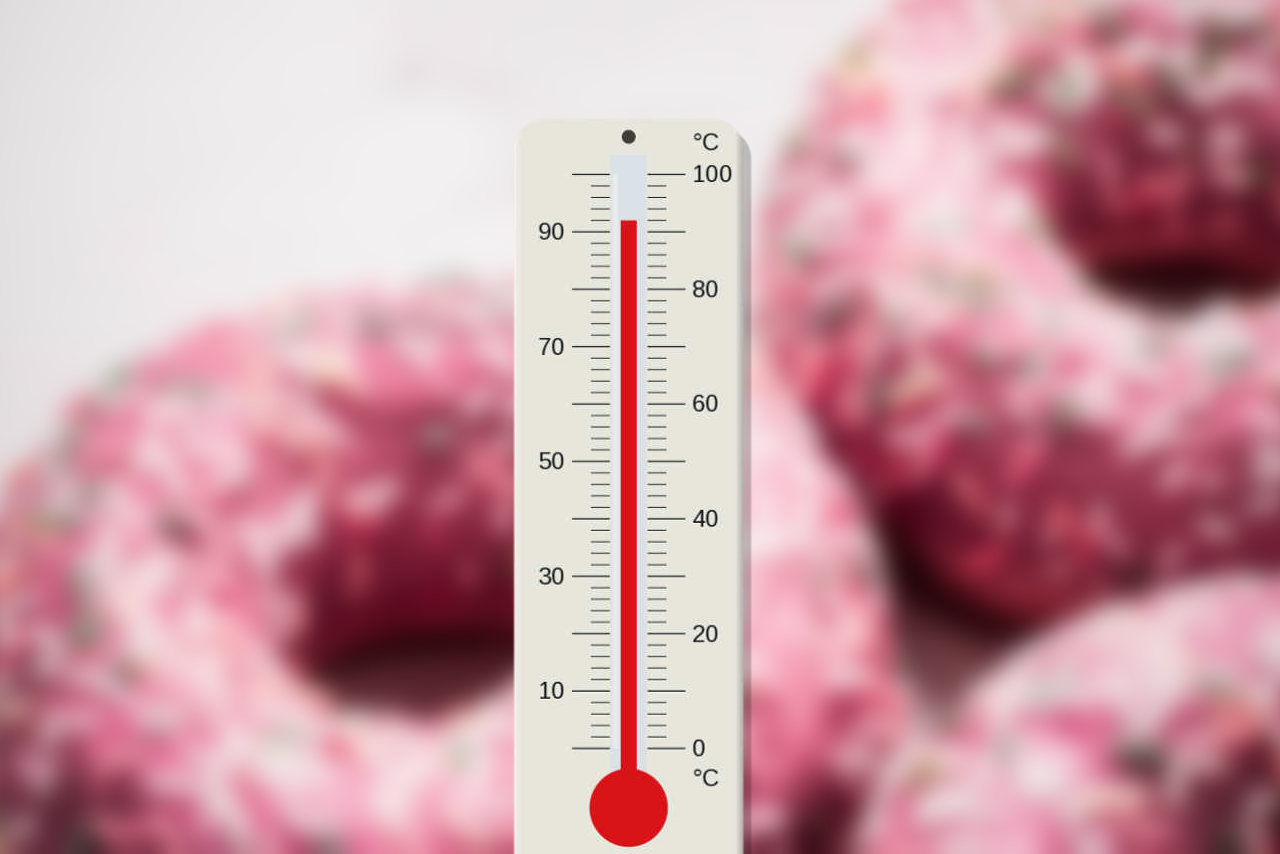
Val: 92; °C
